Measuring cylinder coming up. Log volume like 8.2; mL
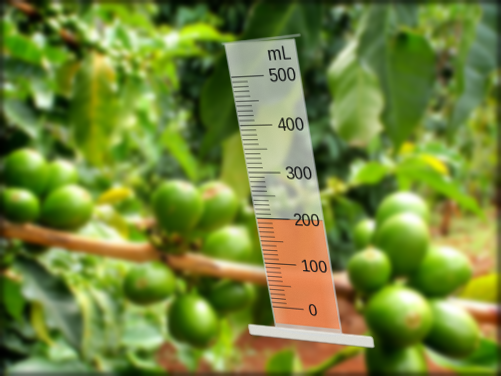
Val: 200; mL
